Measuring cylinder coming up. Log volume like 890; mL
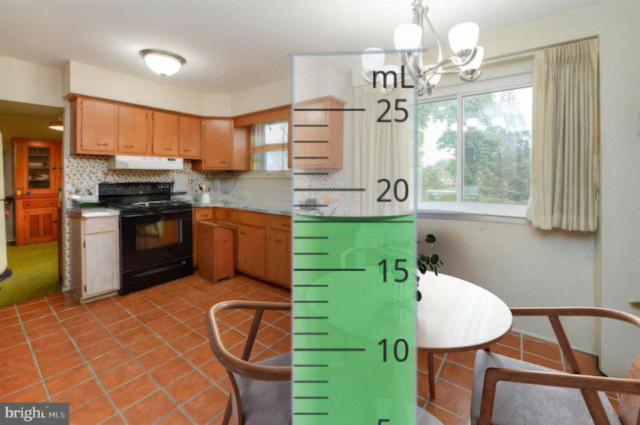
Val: 18; mL
